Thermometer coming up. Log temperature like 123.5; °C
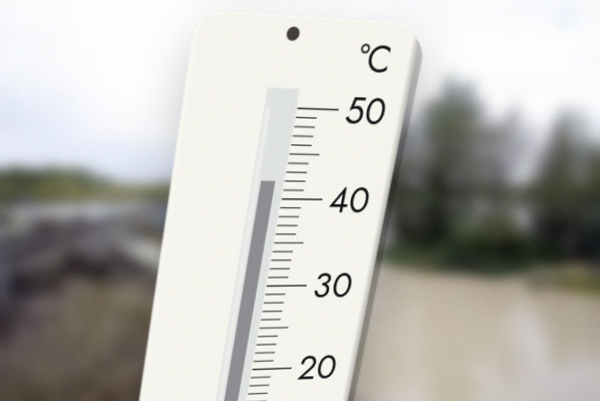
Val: 42; °C
